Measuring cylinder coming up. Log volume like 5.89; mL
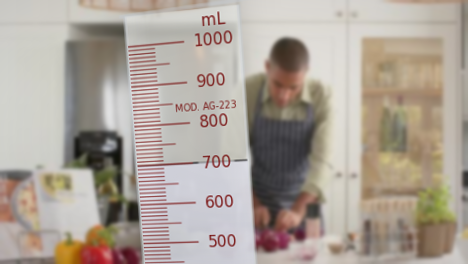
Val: 700; mL
